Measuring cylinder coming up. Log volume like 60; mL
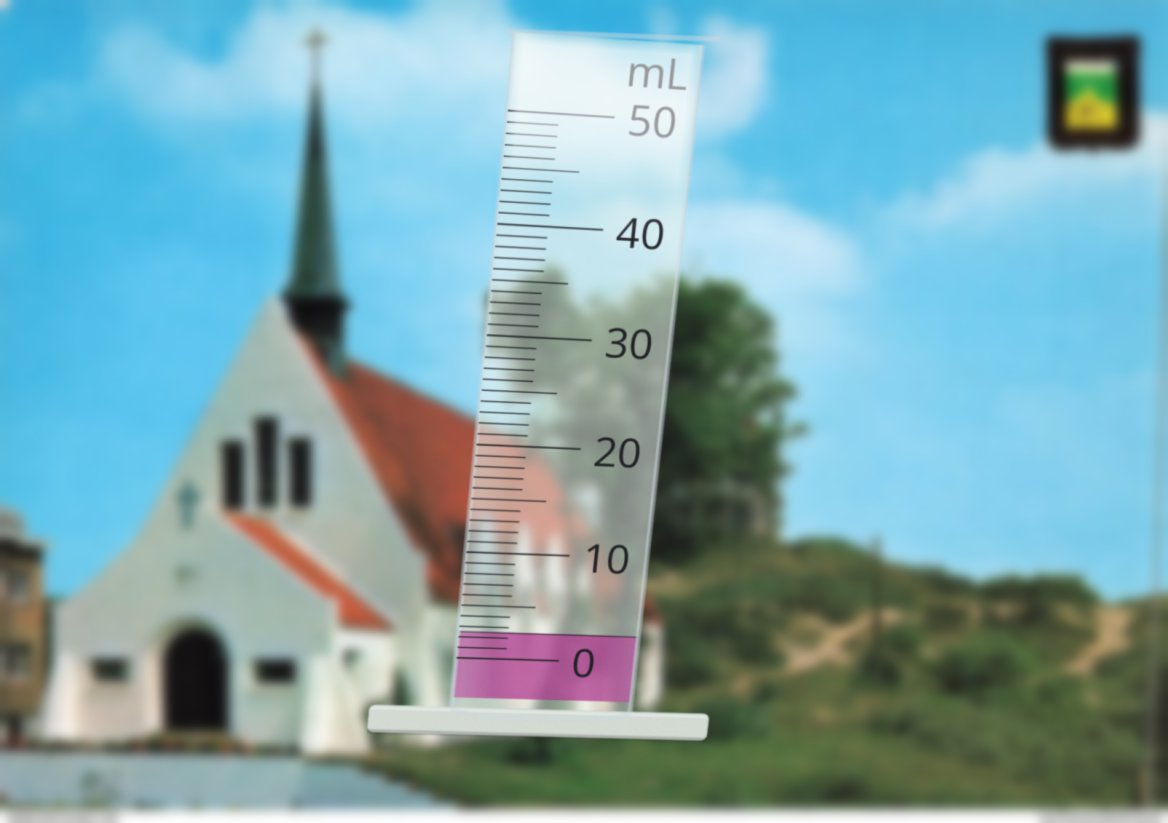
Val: 2.5; mL
